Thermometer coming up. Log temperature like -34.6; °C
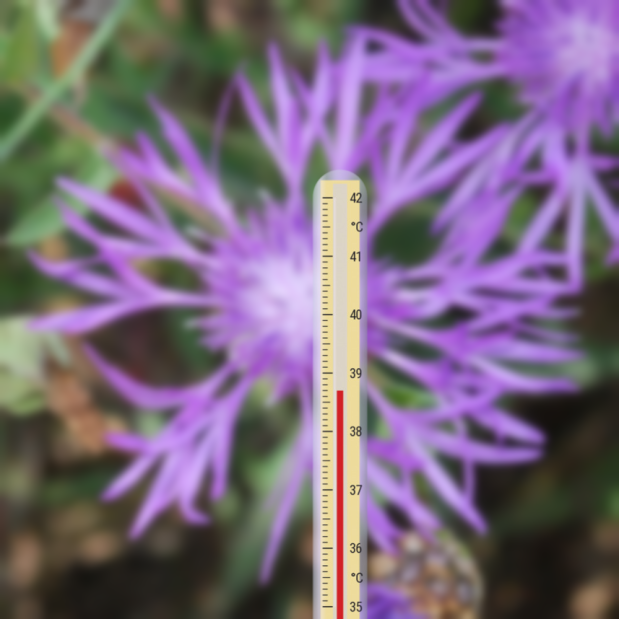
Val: 38.7; °C
